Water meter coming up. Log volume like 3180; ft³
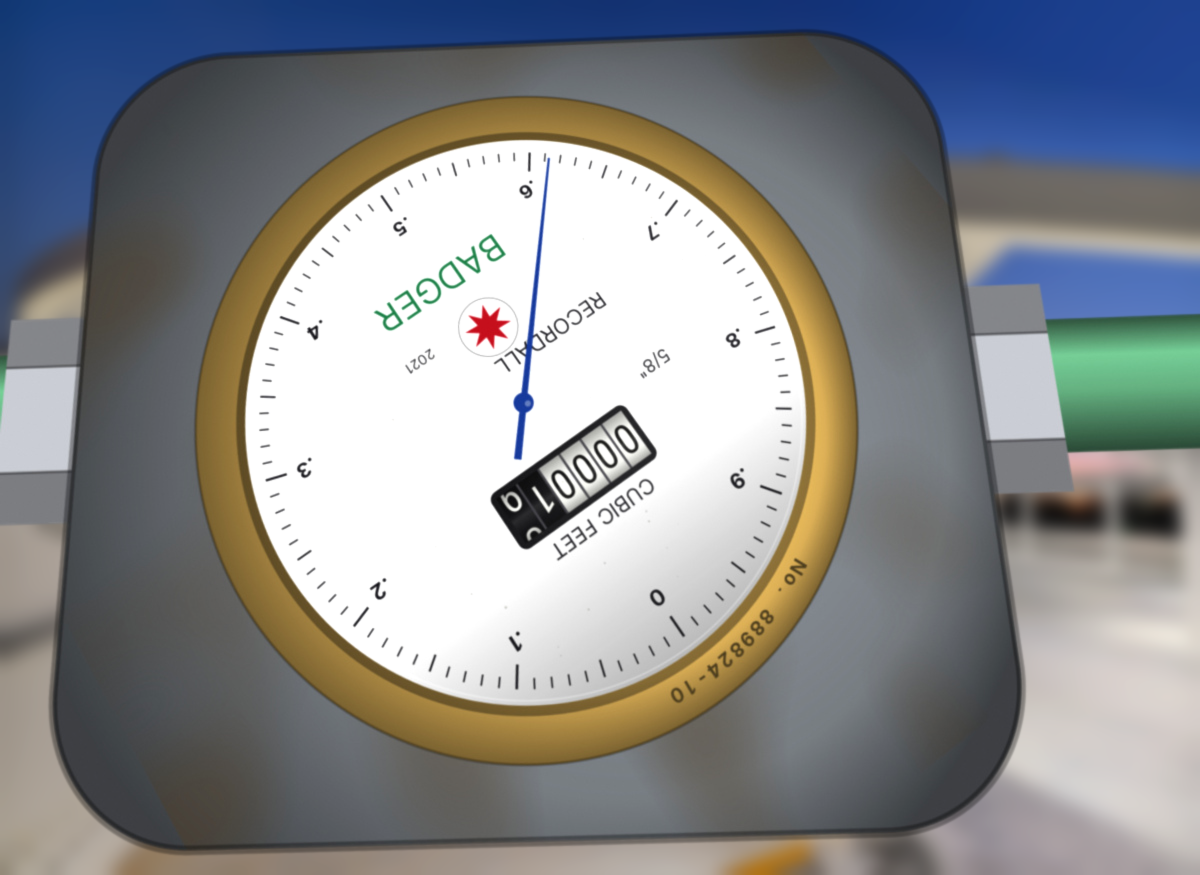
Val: 18.61; ft³
